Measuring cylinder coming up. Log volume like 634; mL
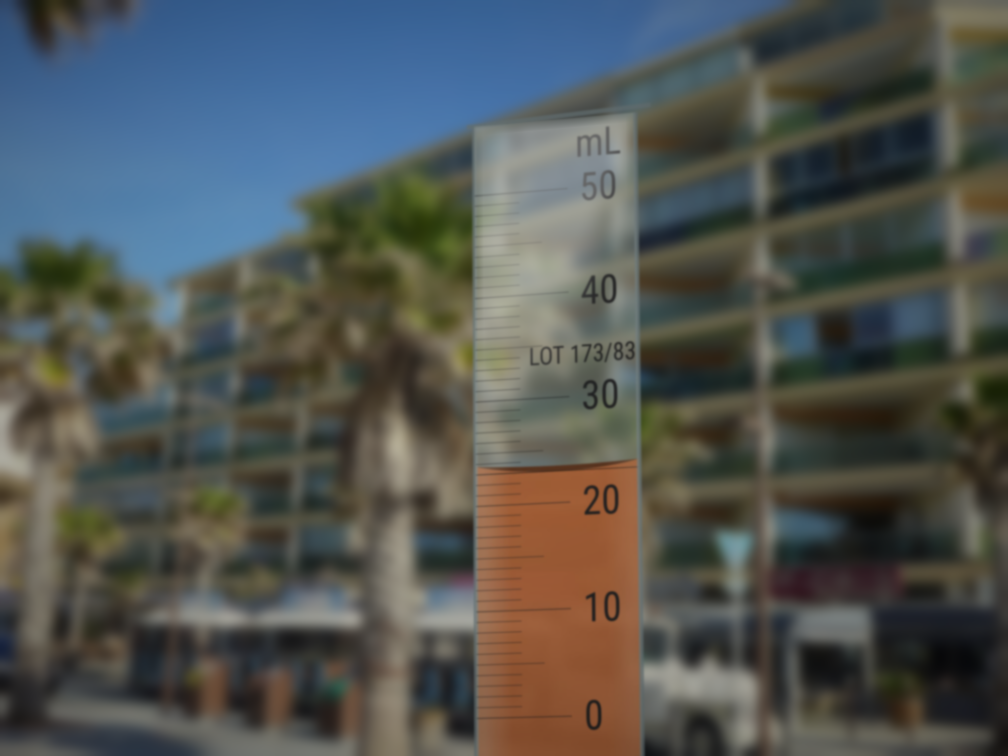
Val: 23; mL
